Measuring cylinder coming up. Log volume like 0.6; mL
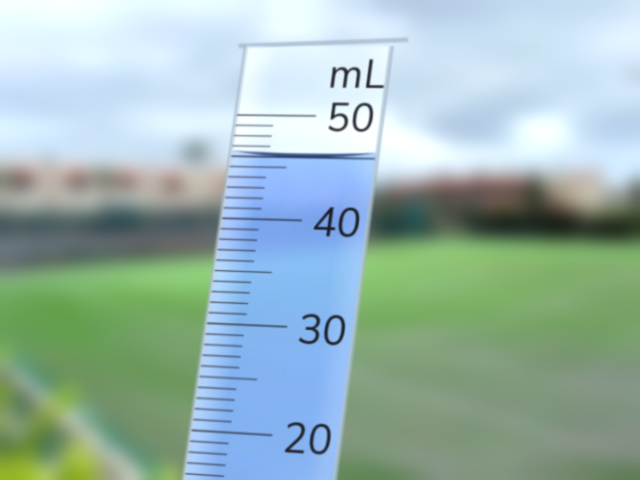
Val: 46; mL
